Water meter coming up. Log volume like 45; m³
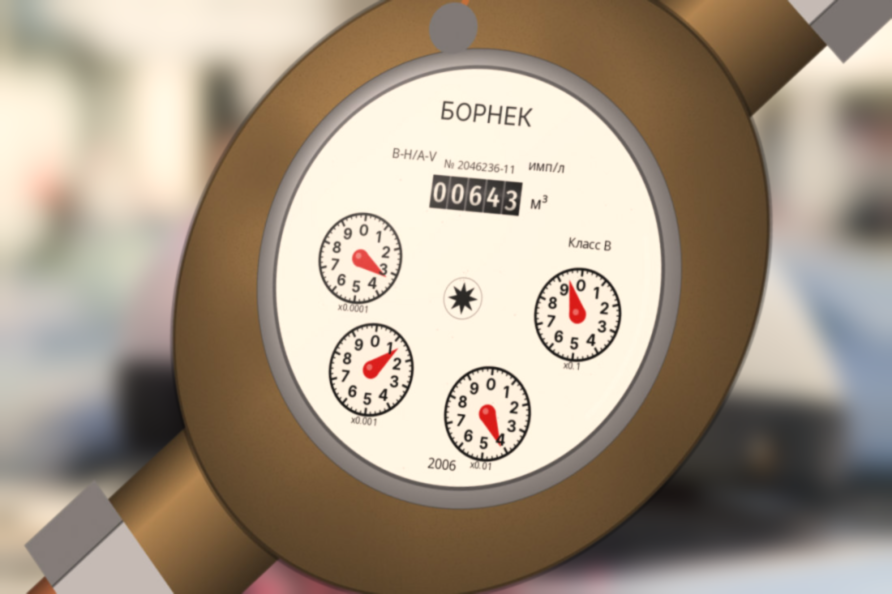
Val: 642.9413; m³
